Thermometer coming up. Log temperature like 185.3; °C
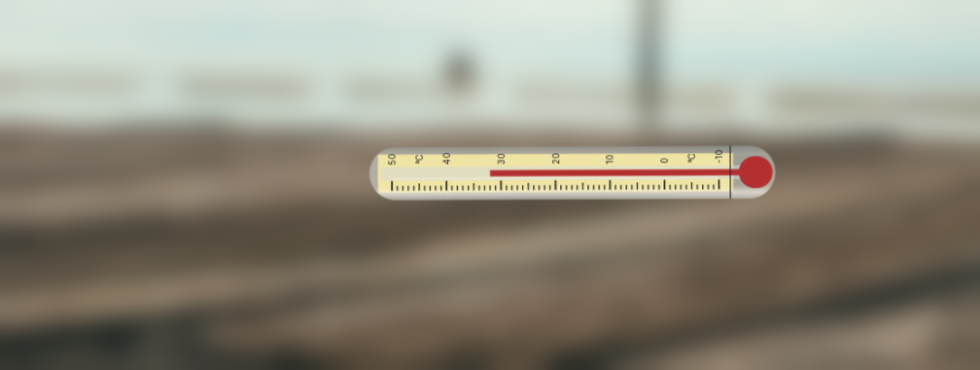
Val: 32; °C
